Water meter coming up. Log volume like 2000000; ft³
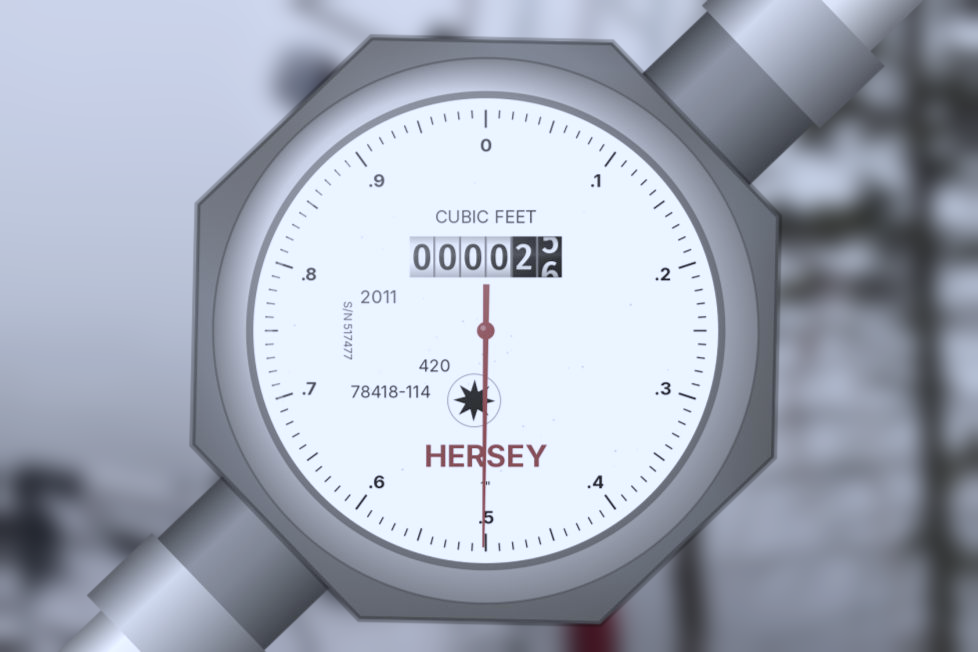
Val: 25.50; ft³
